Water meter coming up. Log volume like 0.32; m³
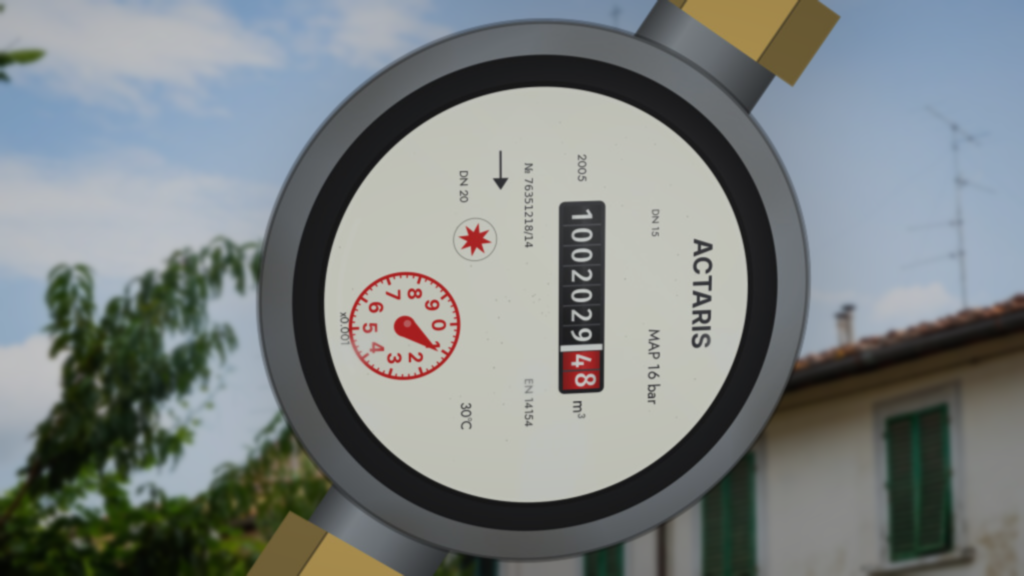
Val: 1002029.481; m³
